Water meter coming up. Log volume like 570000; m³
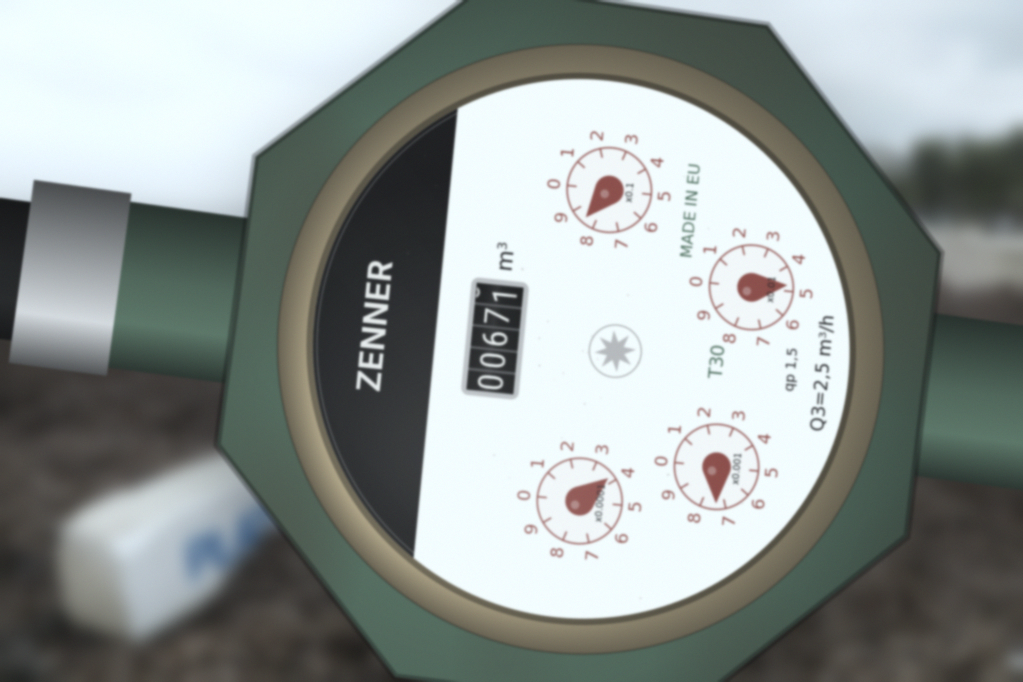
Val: 670.8473; m³
